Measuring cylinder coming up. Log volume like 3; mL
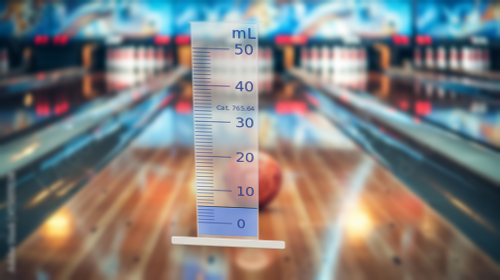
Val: 5; mL
